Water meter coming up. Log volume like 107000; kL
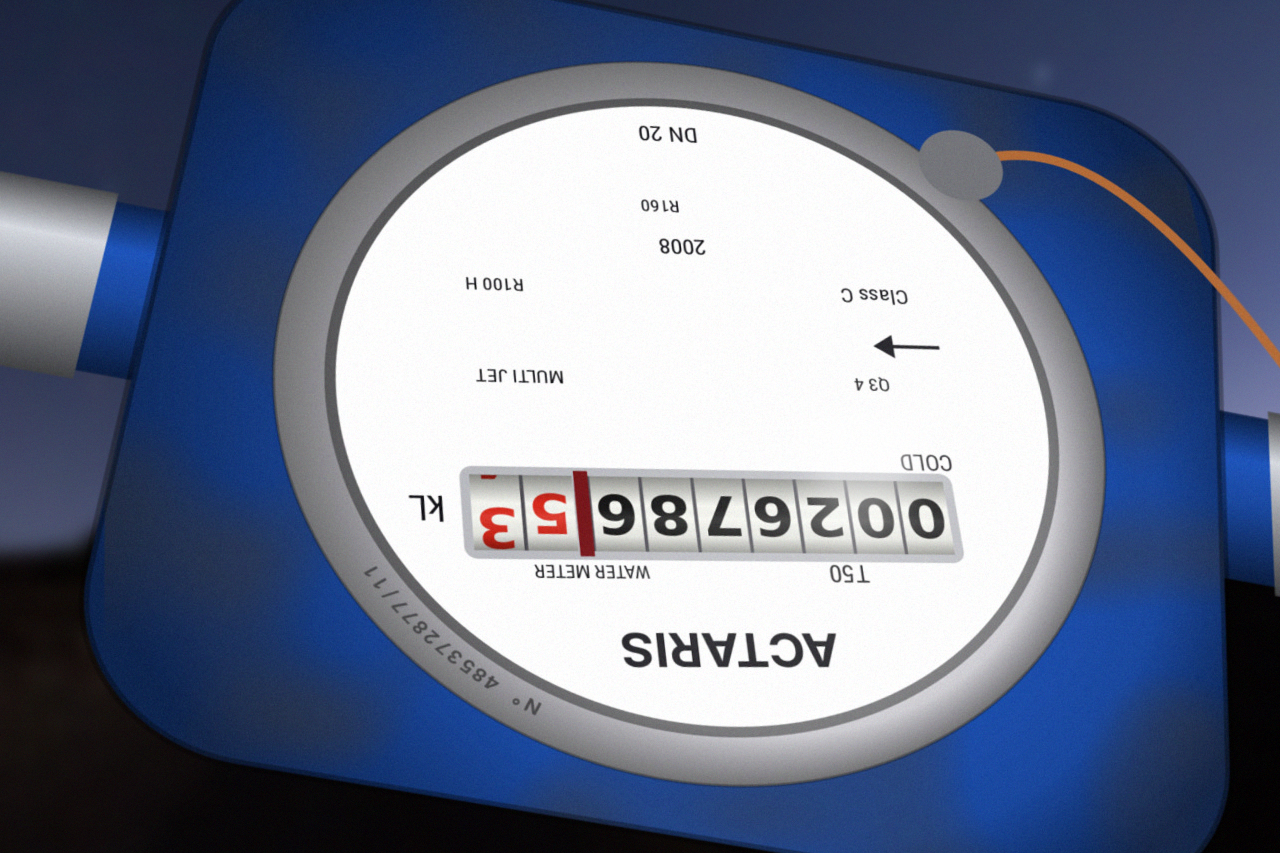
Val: 26786.53; kL
